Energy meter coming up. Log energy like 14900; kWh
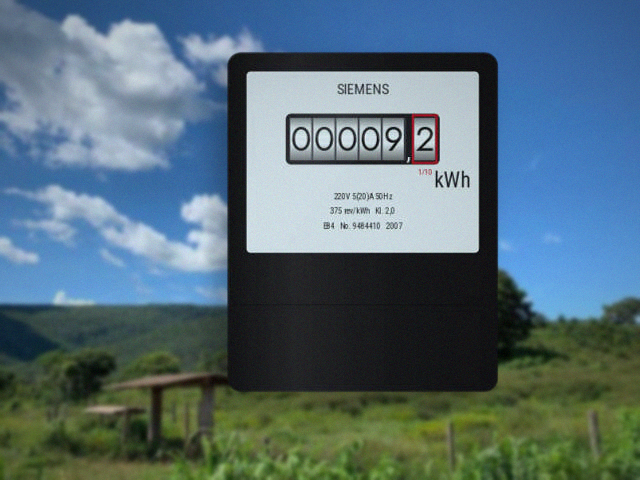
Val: 9.2; kWh
